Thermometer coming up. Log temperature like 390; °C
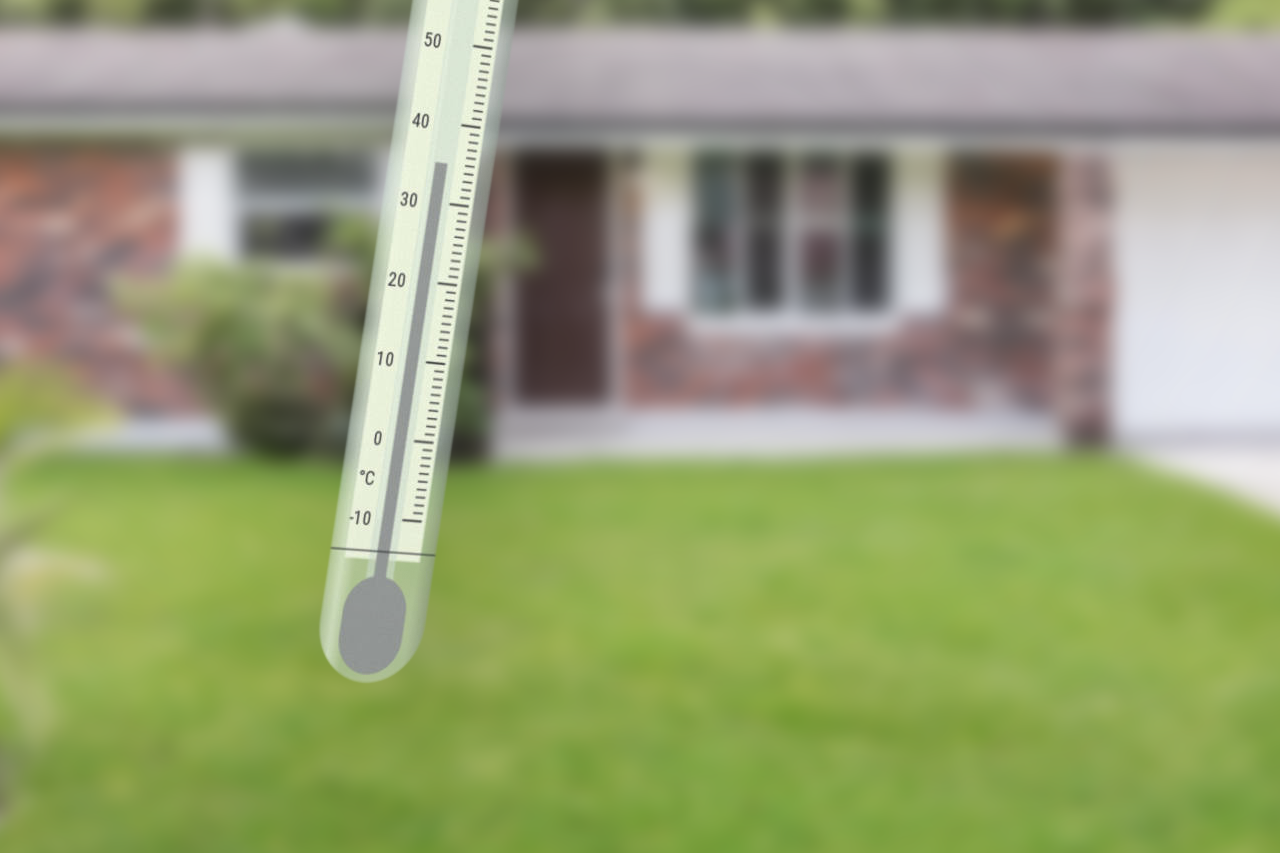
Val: 35; °C
